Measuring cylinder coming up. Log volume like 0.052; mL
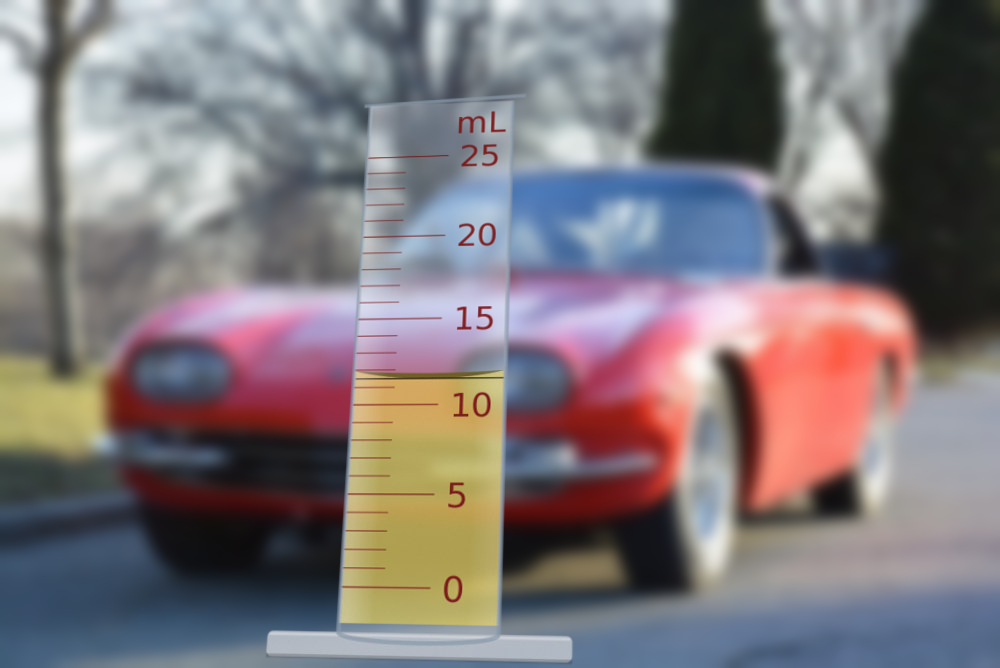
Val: 11.5; mL
